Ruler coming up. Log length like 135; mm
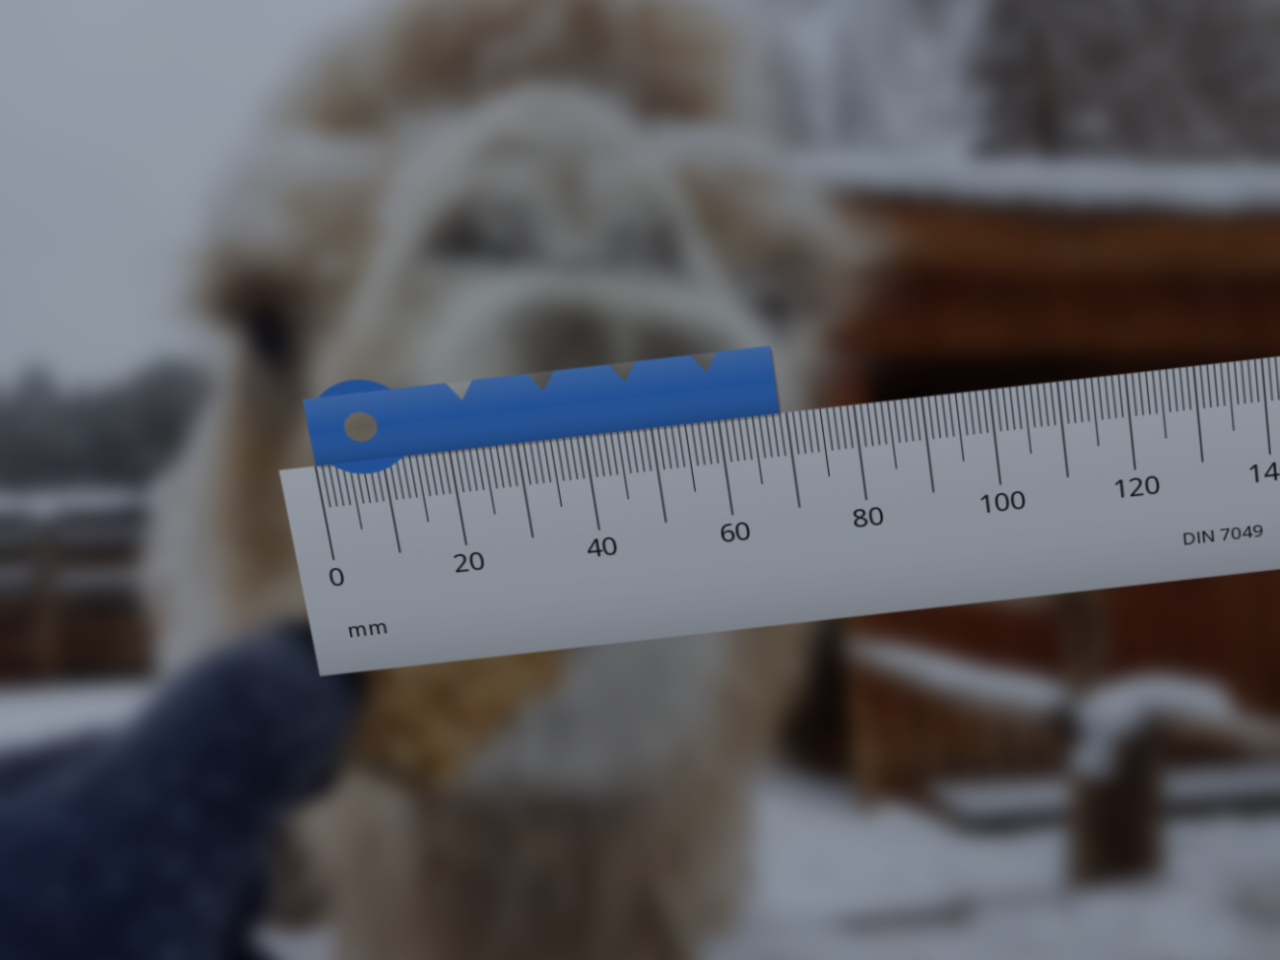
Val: 69; mm
